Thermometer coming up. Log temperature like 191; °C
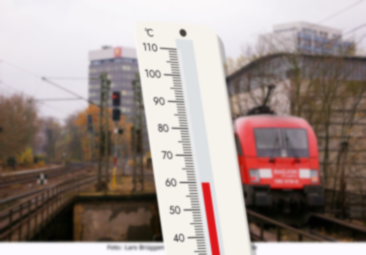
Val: 60; °C
